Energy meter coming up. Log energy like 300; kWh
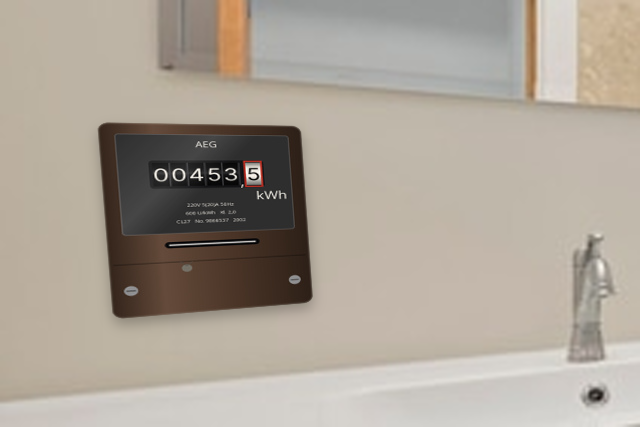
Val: 453.5; kWh
